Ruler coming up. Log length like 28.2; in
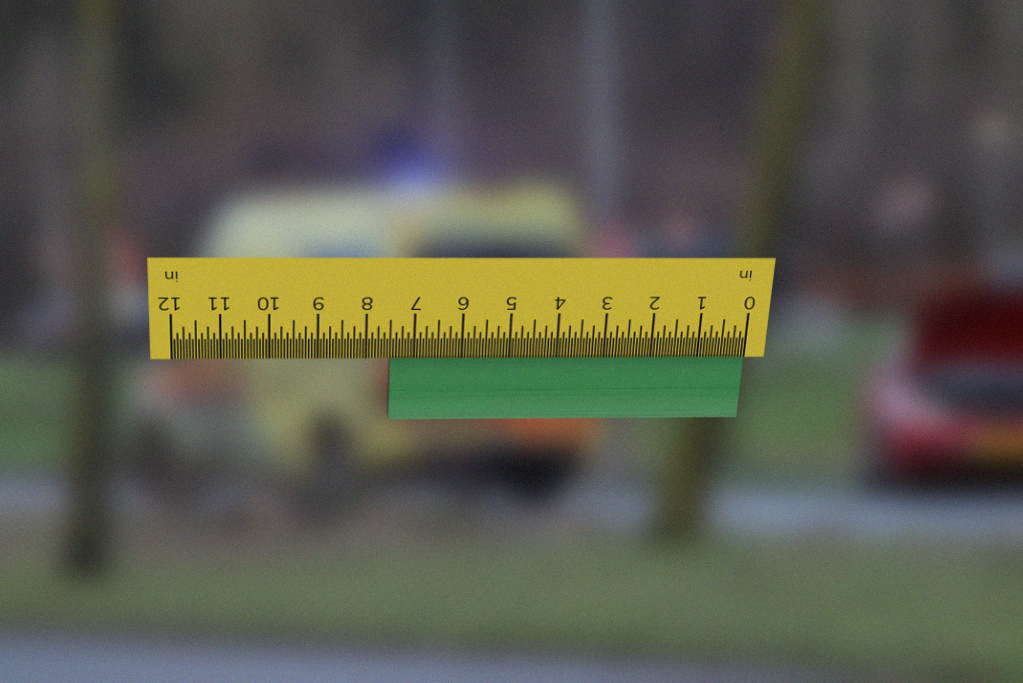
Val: 7.5; in
